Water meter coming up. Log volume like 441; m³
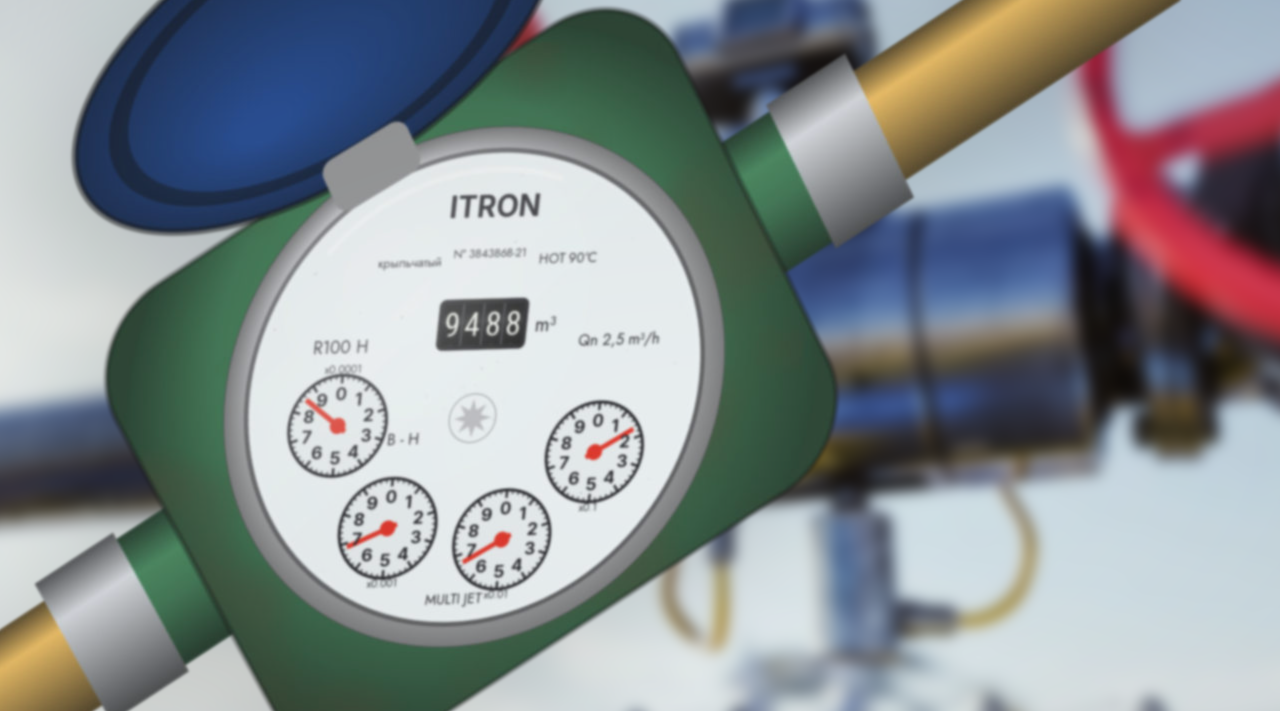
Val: 9488.1668; m³
